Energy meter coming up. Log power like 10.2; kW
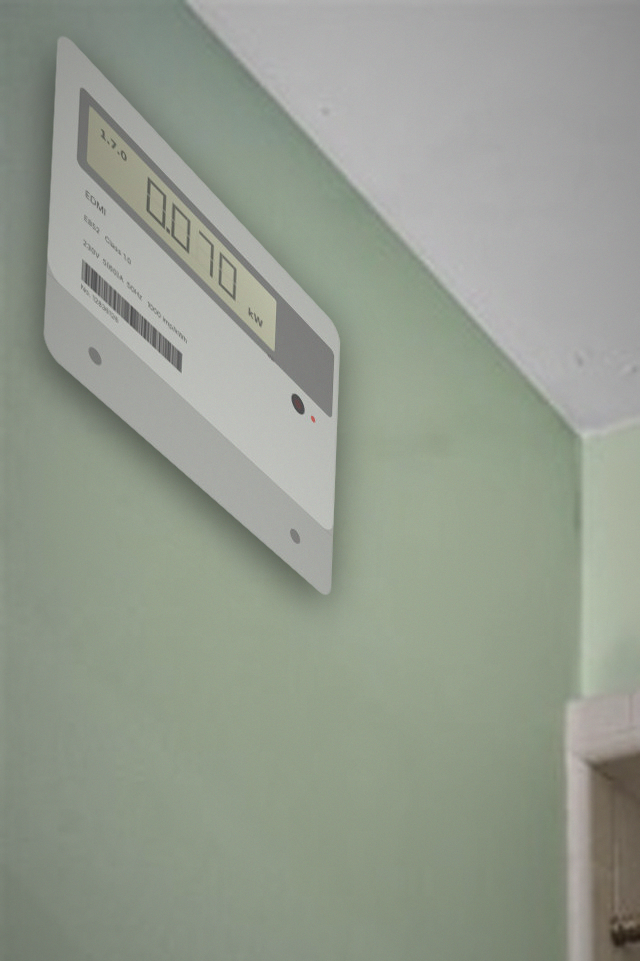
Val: 0.070; kW
